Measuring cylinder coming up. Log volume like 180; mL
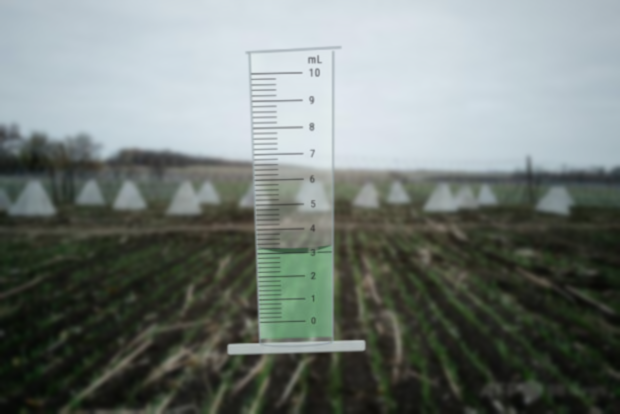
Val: 3; mL
